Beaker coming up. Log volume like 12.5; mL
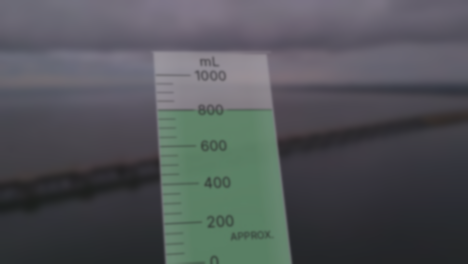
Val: 800; mL
